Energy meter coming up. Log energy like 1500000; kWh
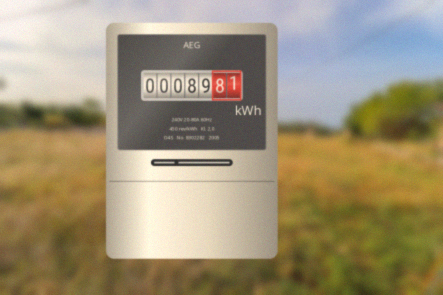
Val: 89.81; kWh
